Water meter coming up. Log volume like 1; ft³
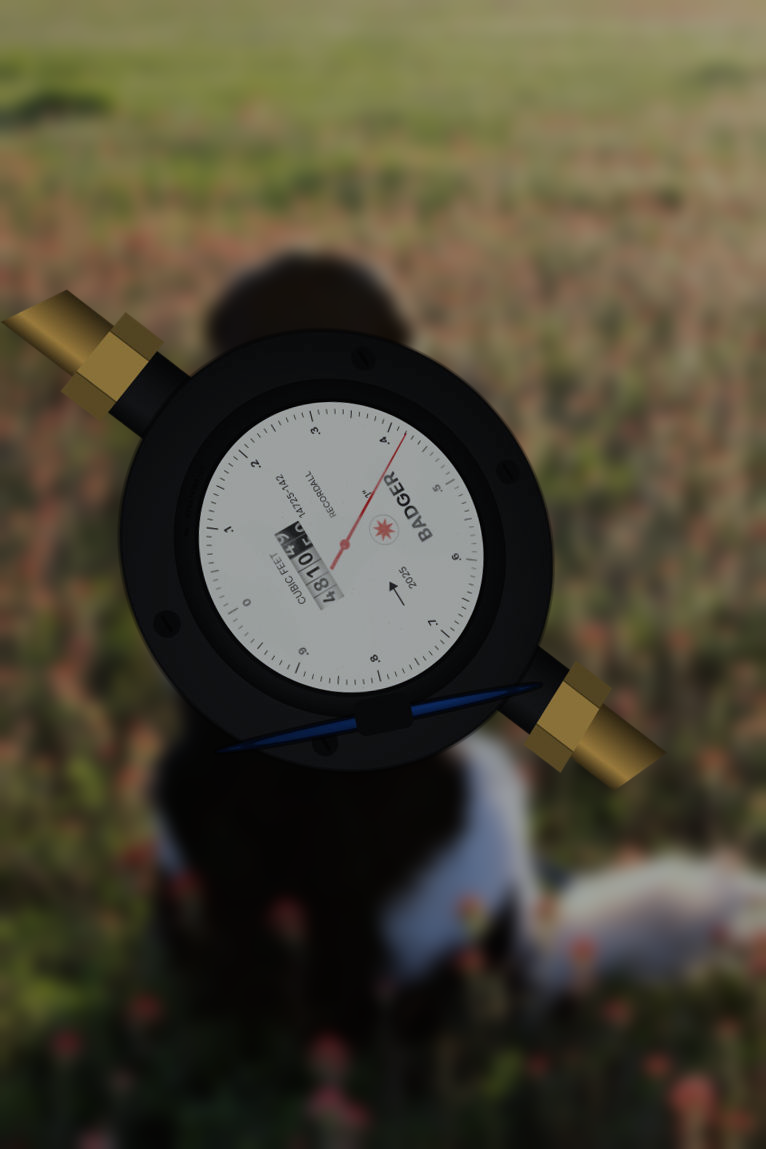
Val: 481049.42; ft³
